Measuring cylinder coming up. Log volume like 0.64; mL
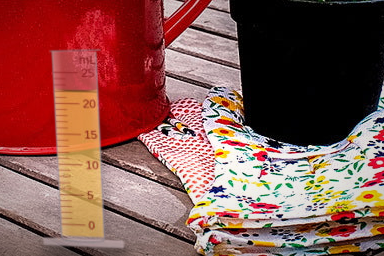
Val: 22; mL
